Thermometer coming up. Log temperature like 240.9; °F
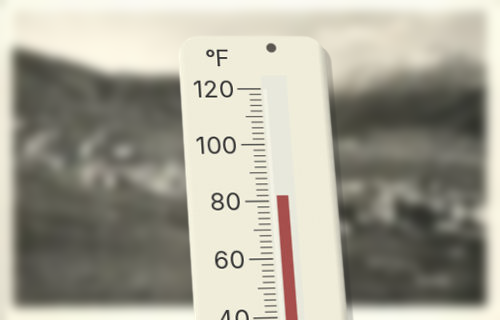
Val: 82; °F
